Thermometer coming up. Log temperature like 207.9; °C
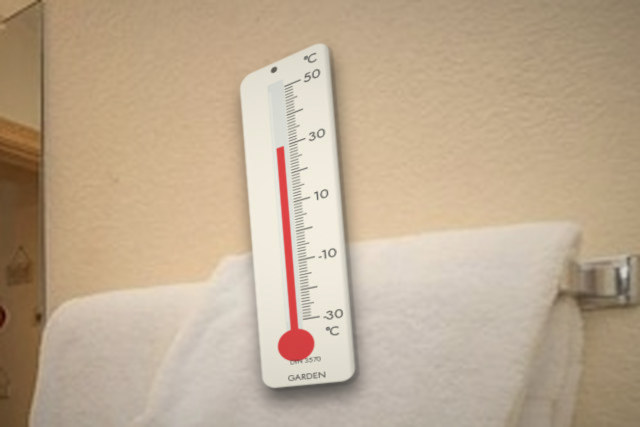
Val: 30; °C
